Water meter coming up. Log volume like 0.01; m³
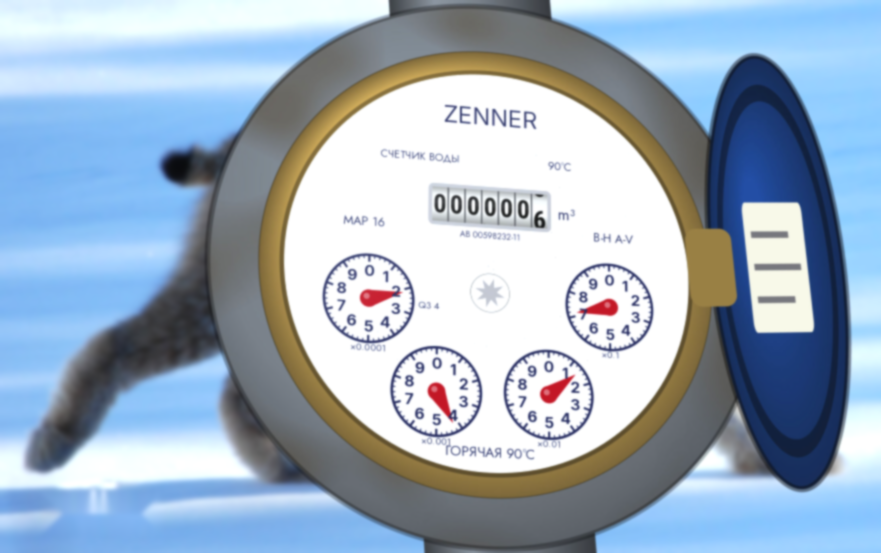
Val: 5.7142; m³
